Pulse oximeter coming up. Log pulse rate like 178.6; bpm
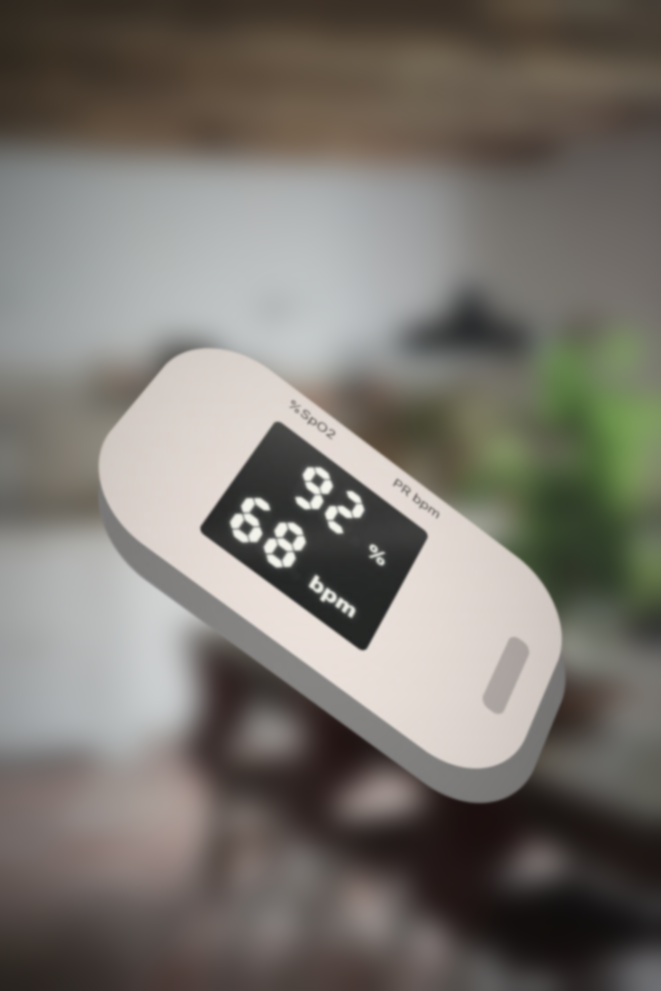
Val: 68; bpm
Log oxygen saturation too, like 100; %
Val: 92; %
